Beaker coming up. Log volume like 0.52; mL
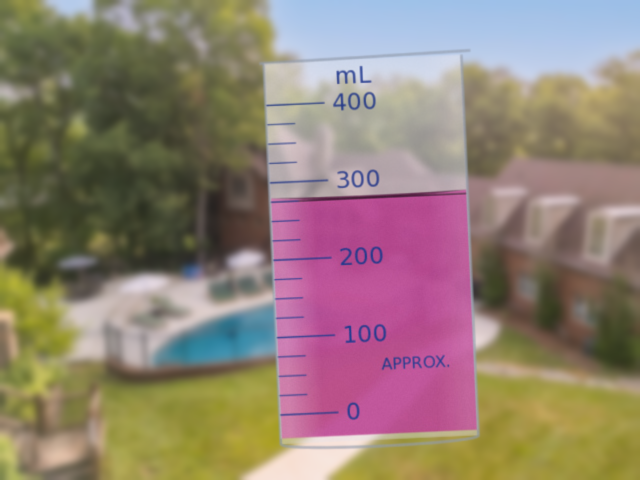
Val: 275; mL
